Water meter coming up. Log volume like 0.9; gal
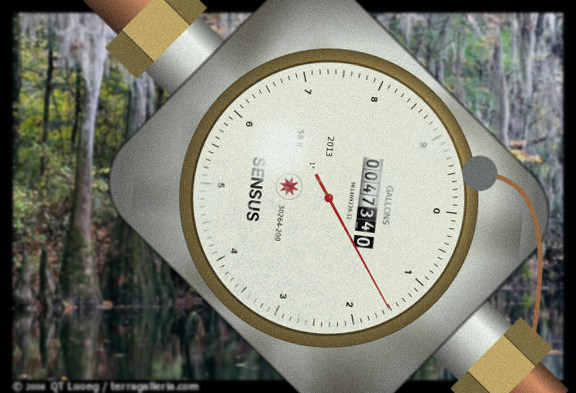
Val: 47341.5; gal
